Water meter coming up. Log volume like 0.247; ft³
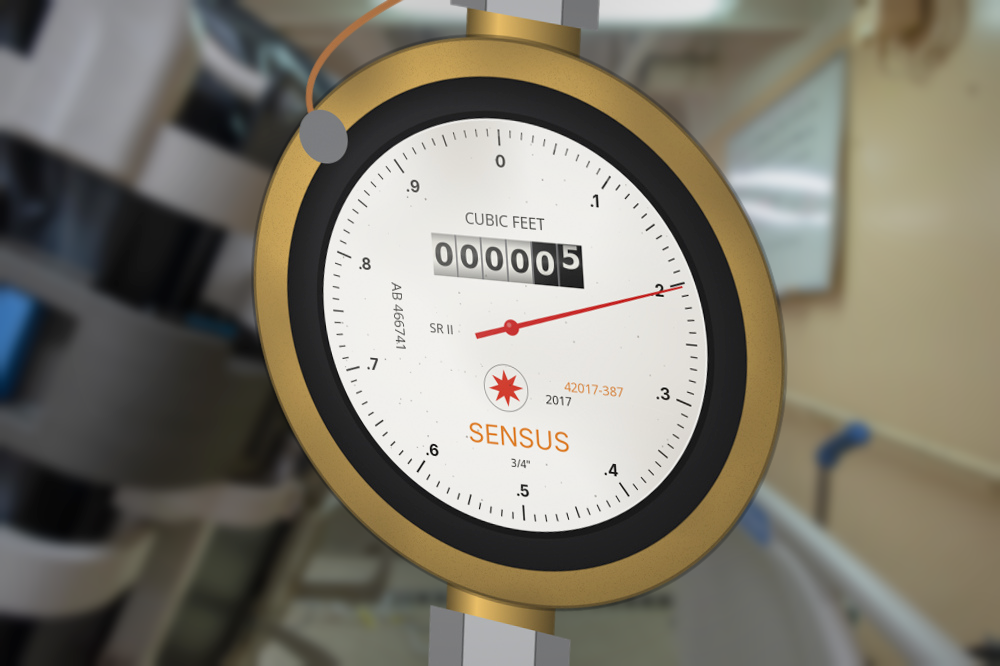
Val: 5.20; ft³
